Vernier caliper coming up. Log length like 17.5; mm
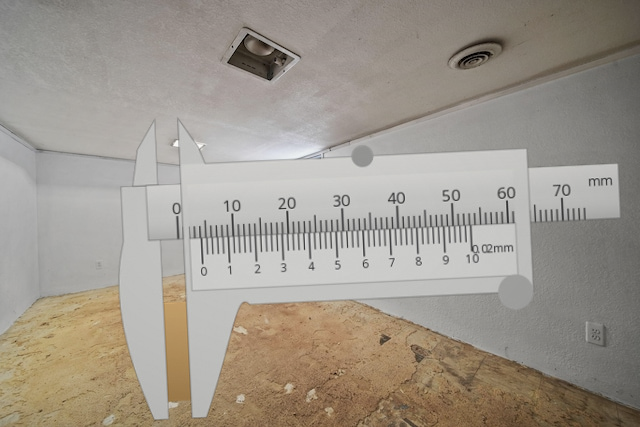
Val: 4.2; mm
